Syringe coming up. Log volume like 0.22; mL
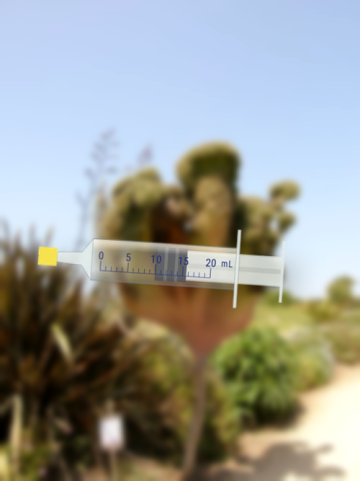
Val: 10; mL
